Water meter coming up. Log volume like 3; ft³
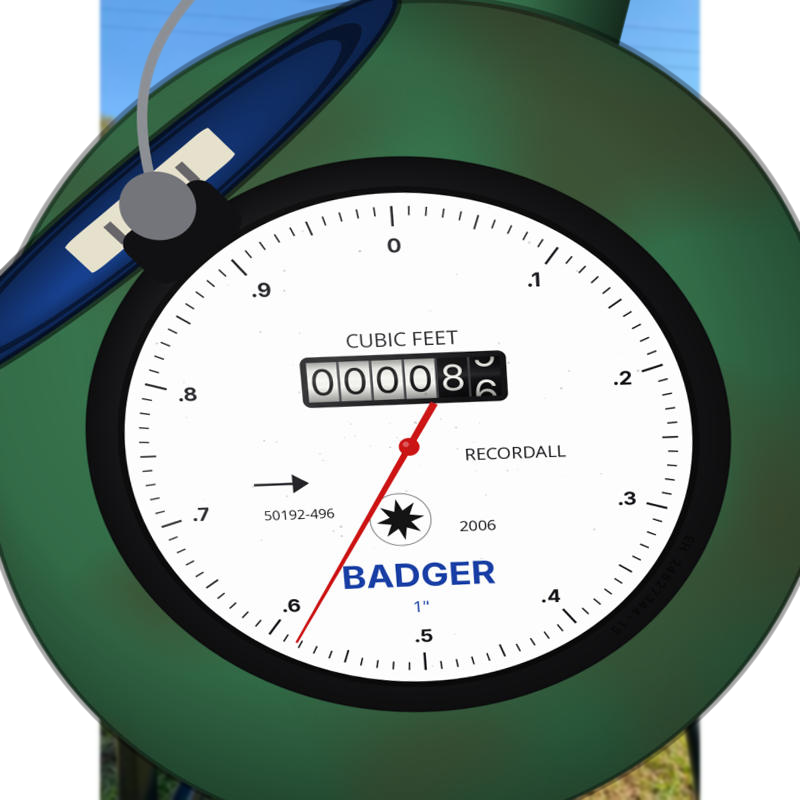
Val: 85.58; ft³
